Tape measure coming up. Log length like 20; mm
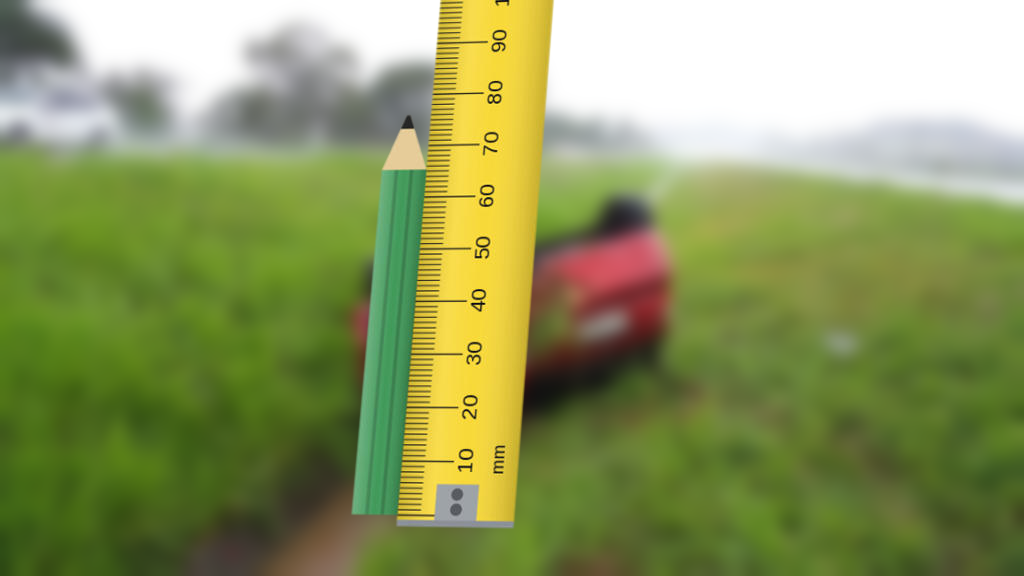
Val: 76; mm
